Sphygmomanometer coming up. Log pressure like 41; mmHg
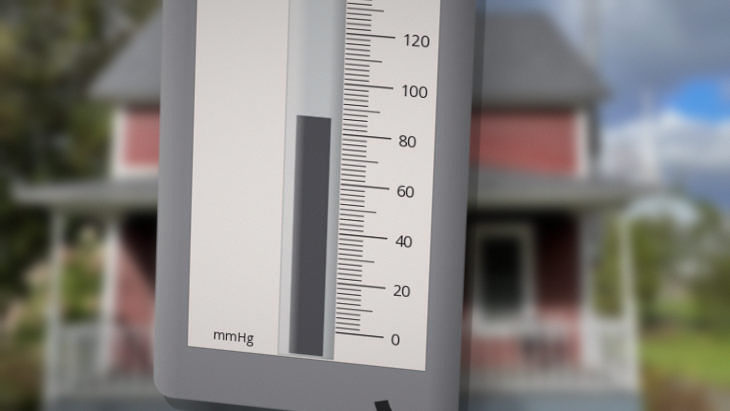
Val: 86; mmHg
